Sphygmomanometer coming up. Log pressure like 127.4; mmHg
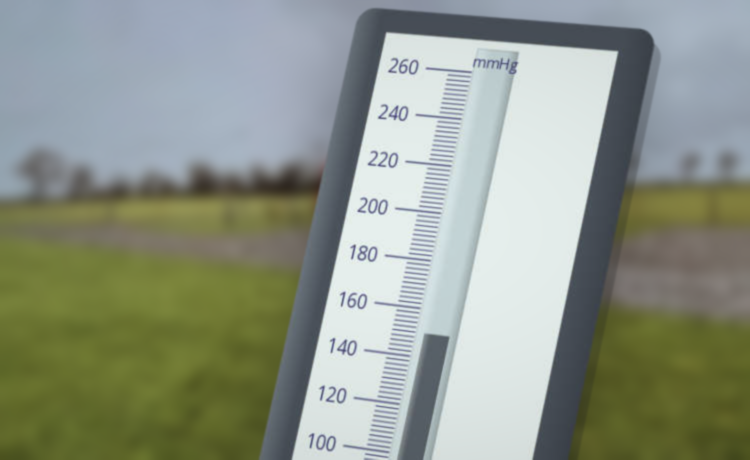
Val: 150; mmHg
